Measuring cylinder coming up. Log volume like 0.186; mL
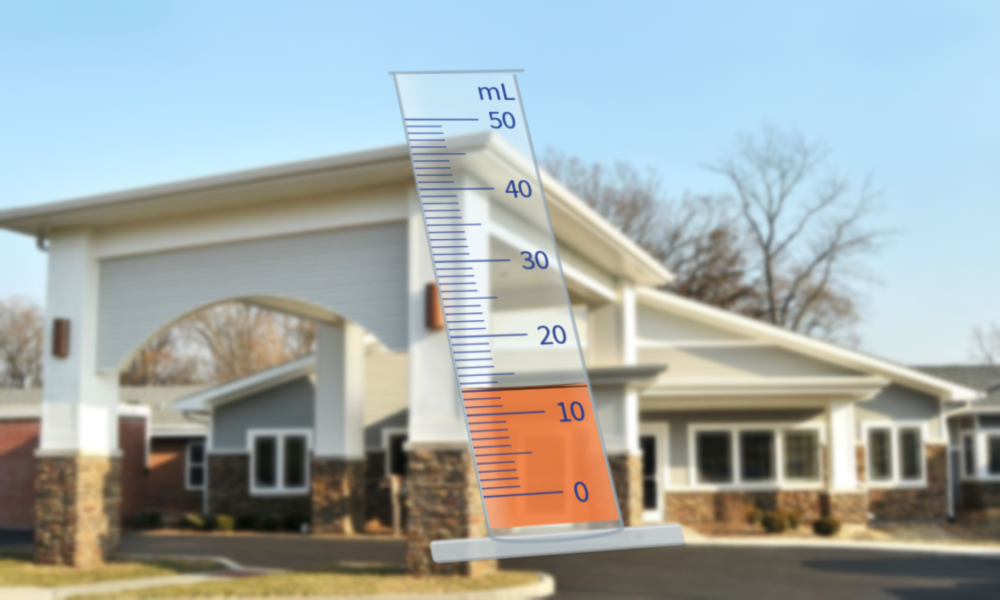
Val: 13; mL
